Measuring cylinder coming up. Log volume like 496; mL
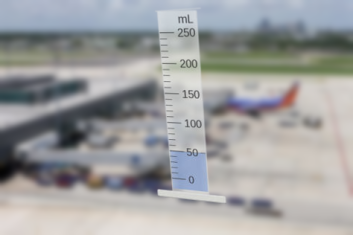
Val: 50; mL
